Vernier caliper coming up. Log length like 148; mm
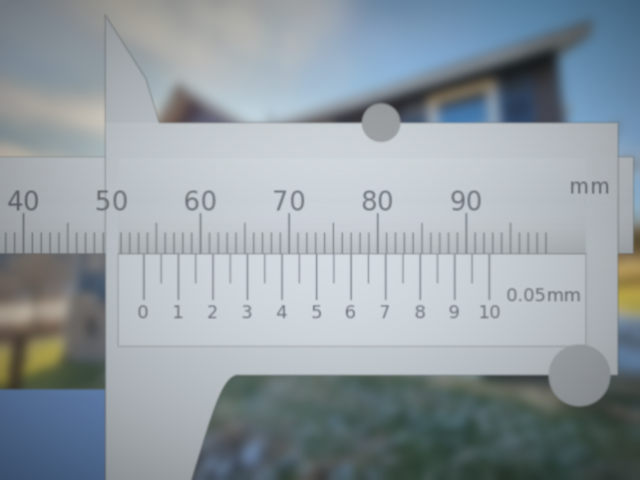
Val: 53.6; mm
